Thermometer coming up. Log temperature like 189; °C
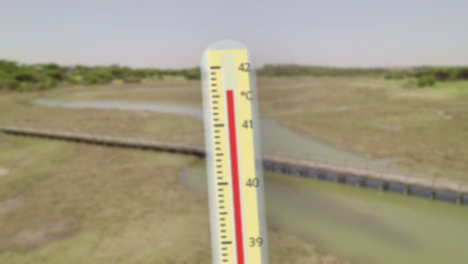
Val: 41.6; °C
